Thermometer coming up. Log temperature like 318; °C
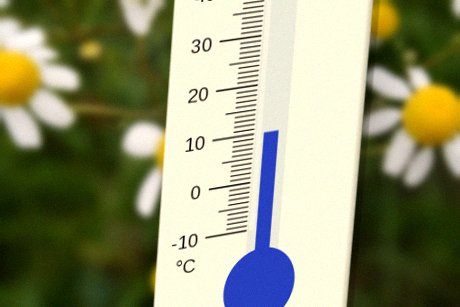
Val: 10; °C
